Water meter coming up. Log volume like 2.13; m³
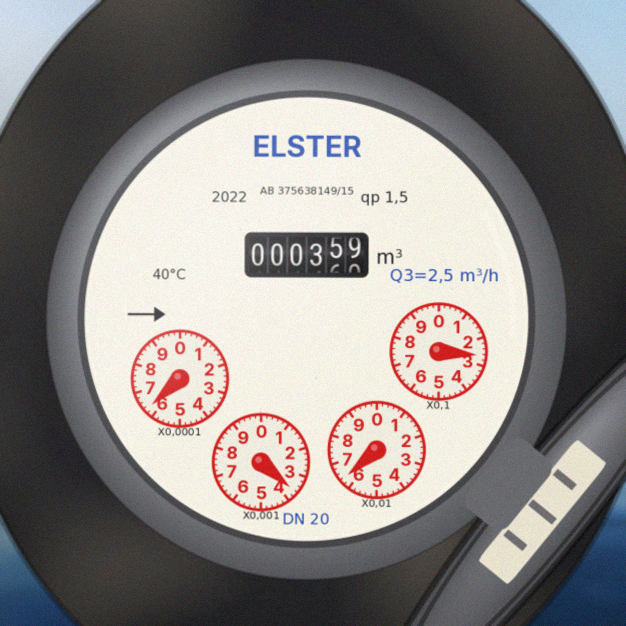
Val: 359.2636; m³
